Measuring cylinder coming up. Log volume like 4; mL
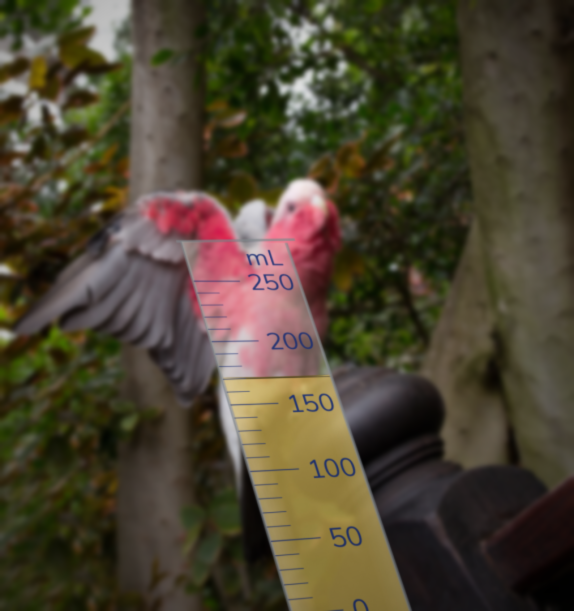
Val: 170; mL
